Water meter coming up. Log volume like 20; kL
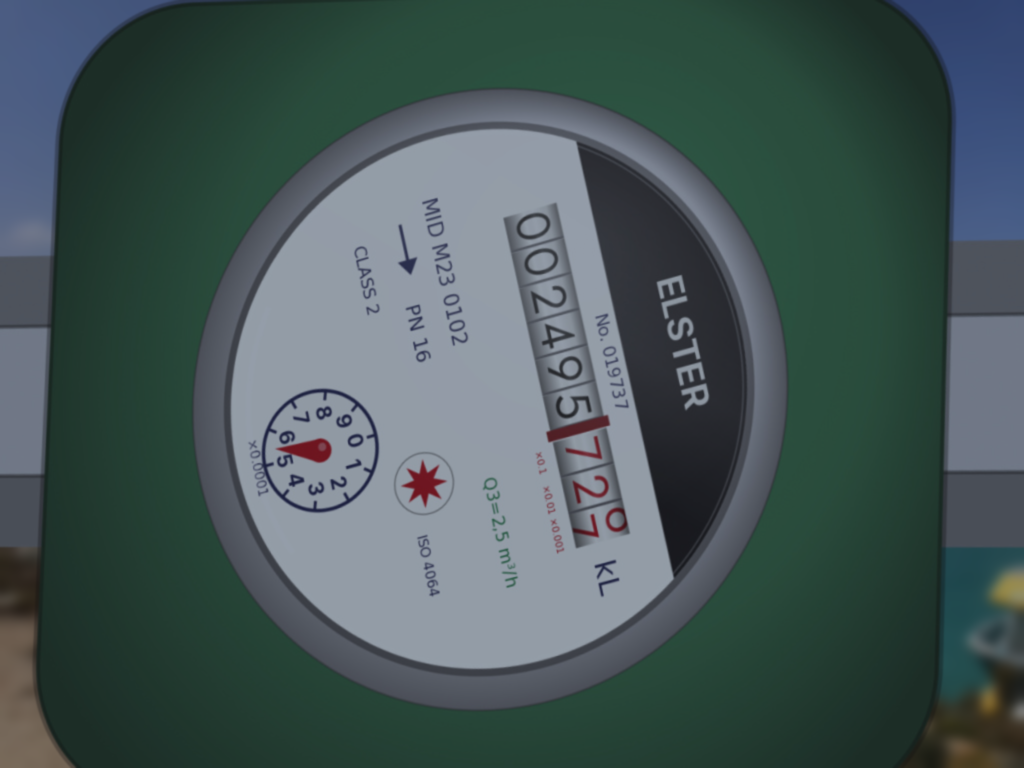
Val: 2495.7265; kL
